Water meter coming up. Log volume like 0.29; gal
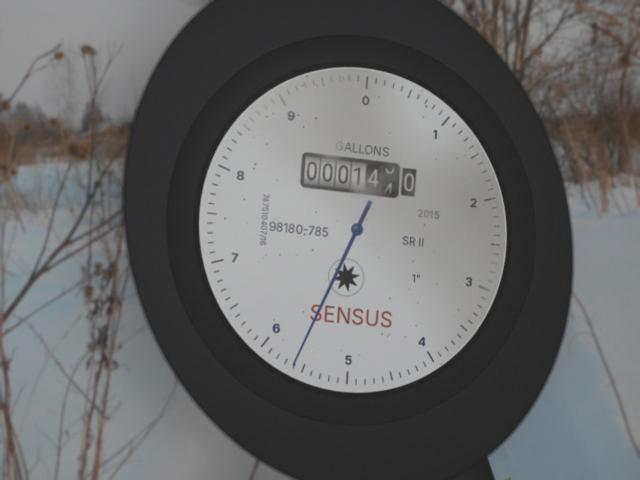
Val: 1435.6; gal
